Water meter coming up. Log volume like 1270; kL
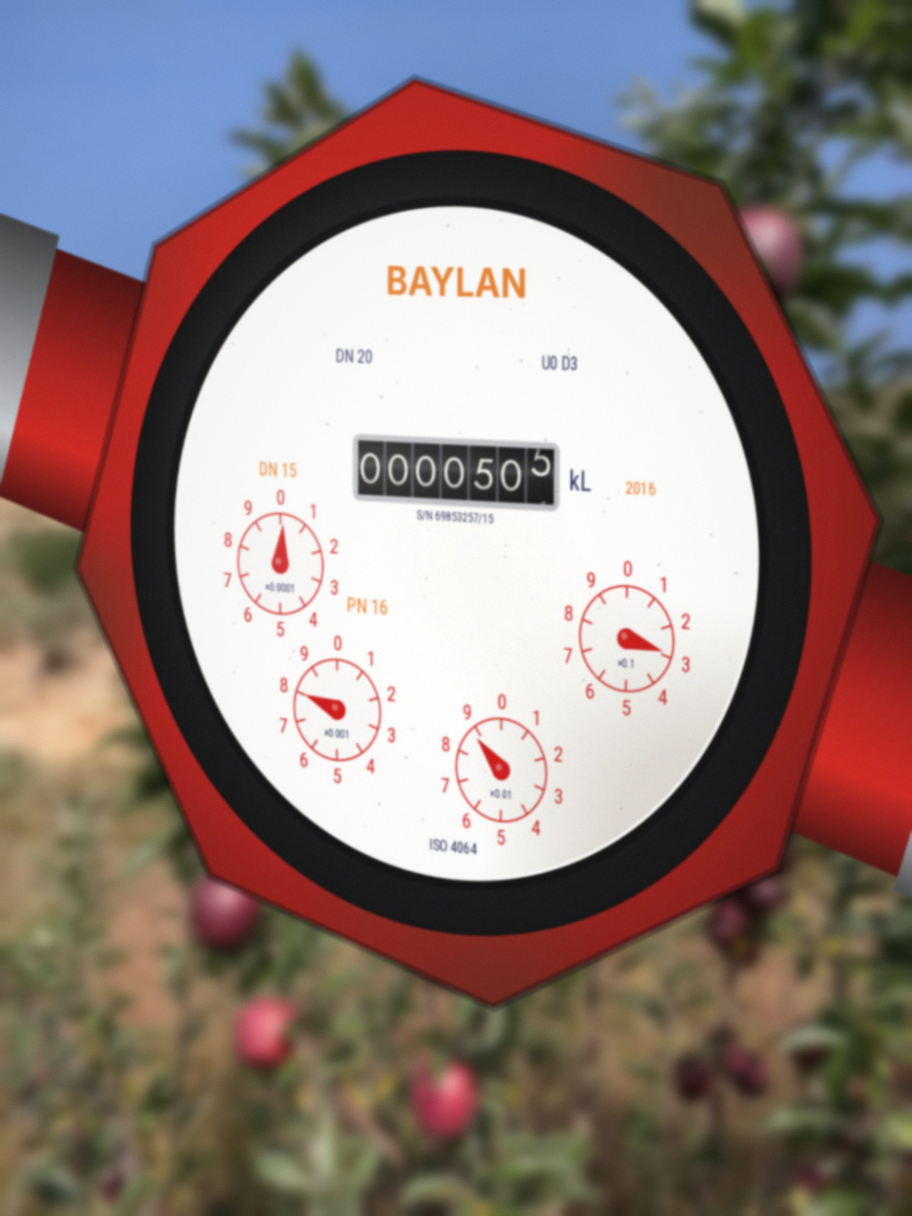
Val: 505.2880; kL
